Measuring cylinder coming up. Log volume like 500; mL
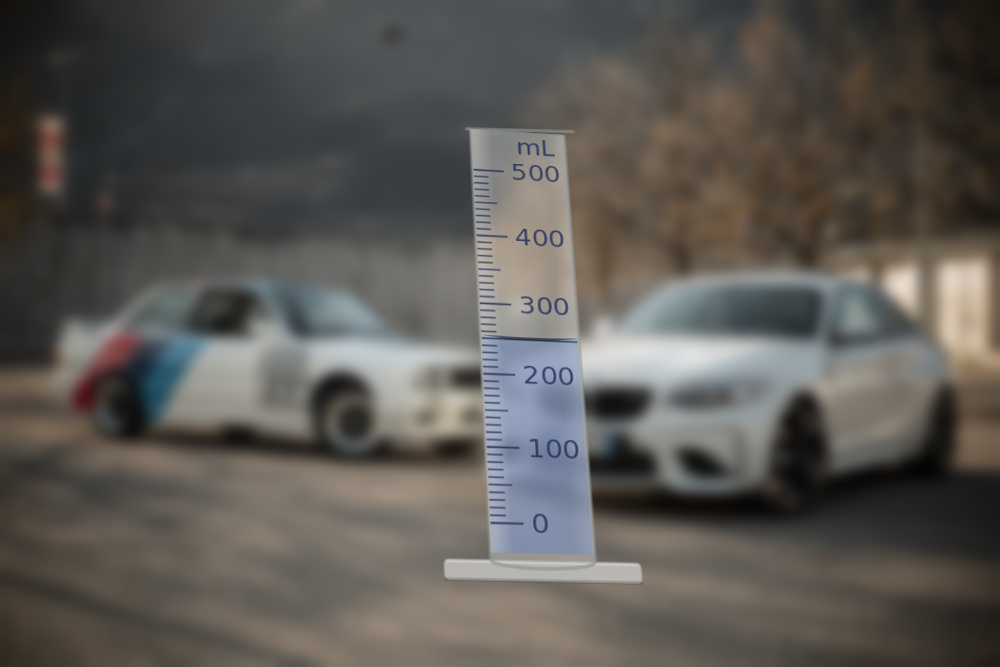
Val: 250; mL
